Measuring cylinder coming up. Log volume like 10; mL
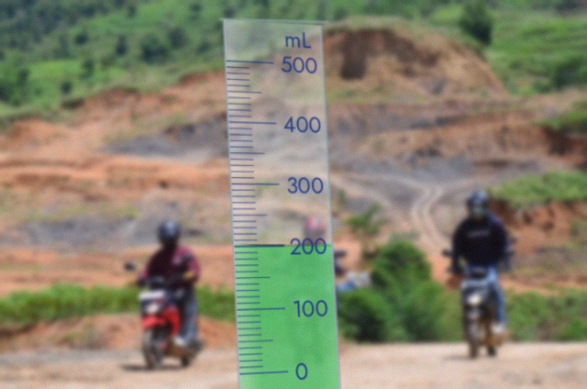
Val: 200; mL
